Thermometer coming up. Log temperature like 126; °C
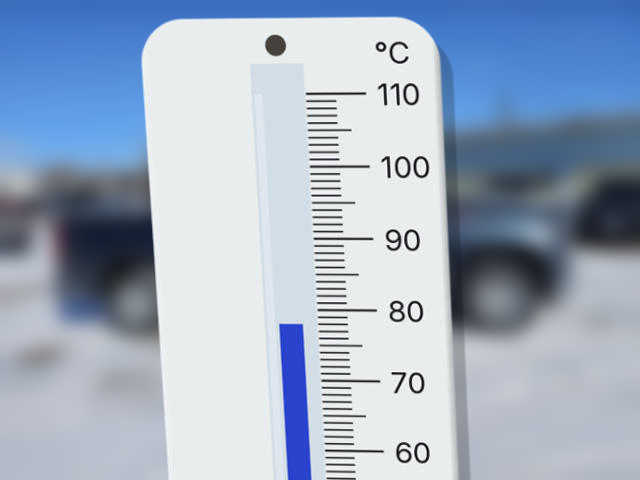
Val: 78; °C
